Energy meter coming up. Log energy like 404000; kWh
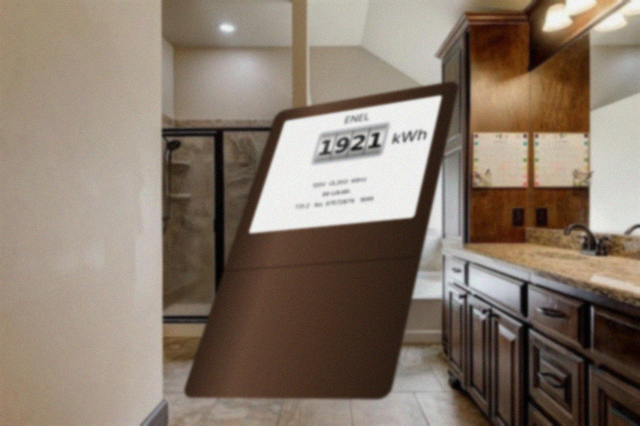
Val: 1921; kWh
